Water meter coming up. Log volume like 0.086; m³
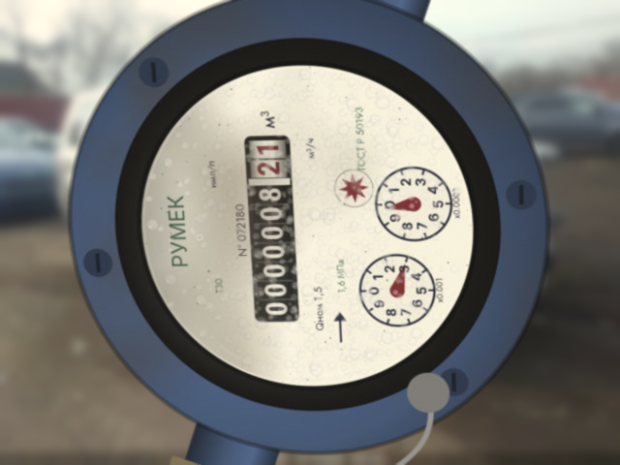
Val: 8.2129; m³
